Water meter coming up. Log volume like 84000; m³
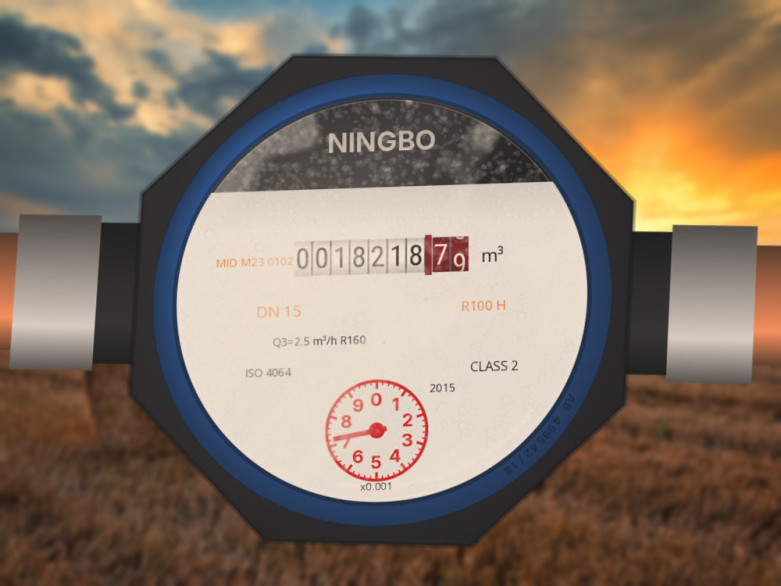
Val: 18218.787; m³
